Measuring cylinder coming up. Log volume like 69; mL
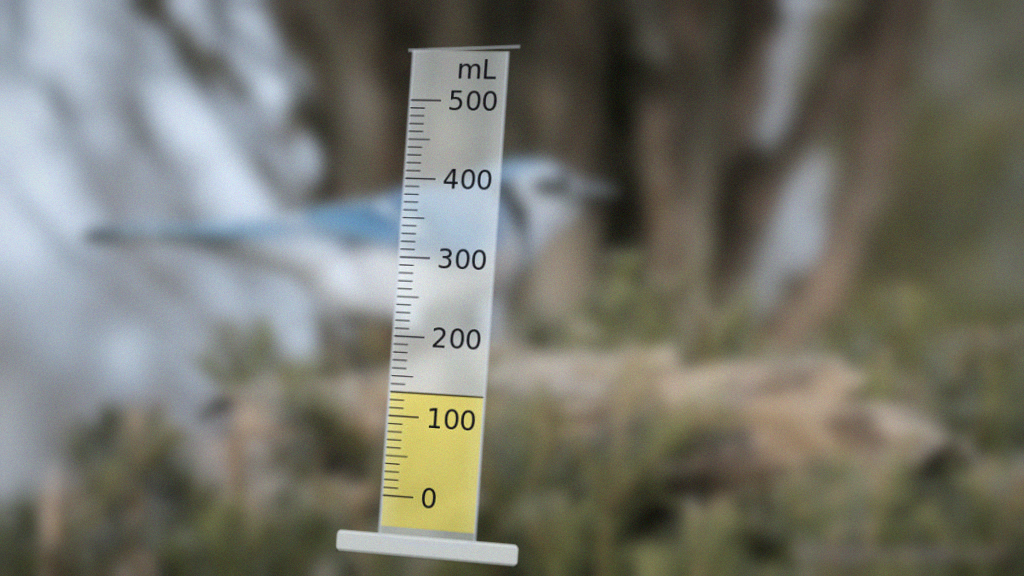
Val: 130; mL
